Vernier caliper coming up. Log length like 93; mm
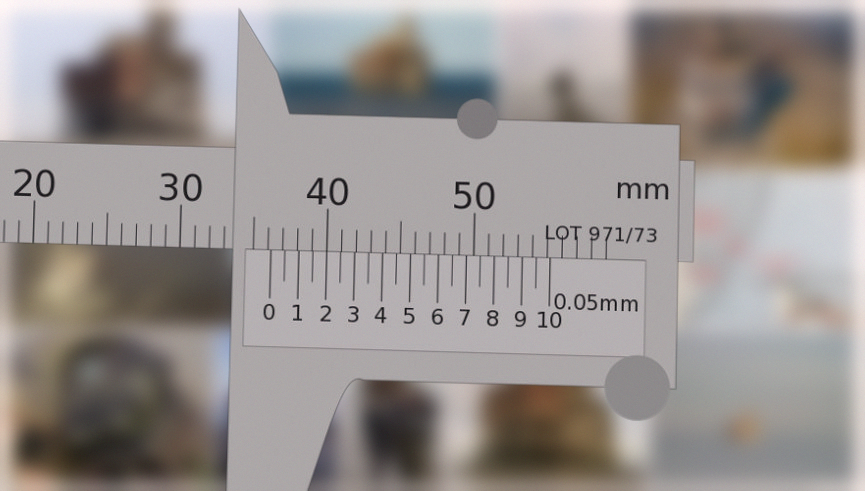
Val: 36.2; mm
